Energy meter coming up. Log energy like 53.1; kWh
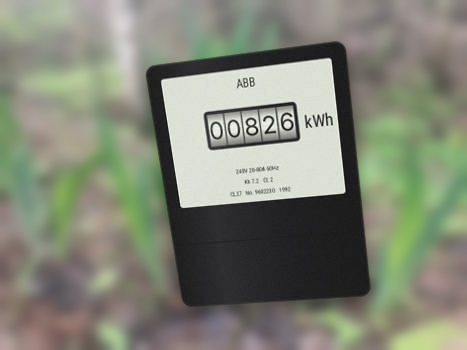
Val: 826; kWh
